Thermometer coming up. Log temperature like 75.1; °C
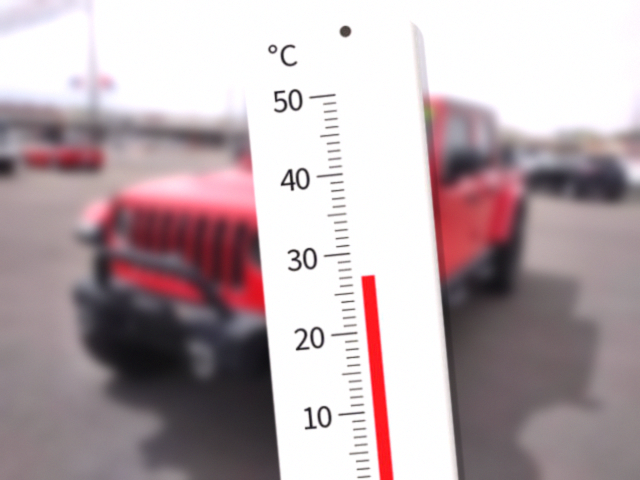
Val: 27; °C
